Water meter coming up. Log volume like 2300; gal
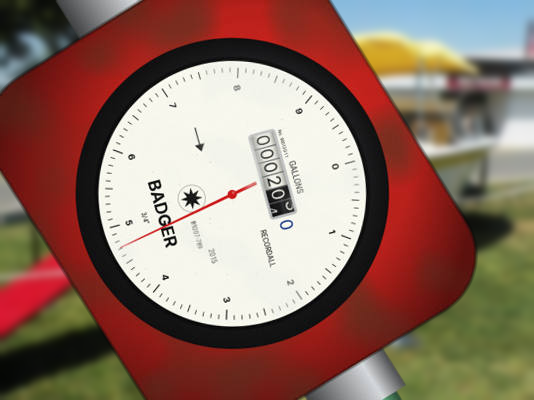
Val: 2034.7; gal
